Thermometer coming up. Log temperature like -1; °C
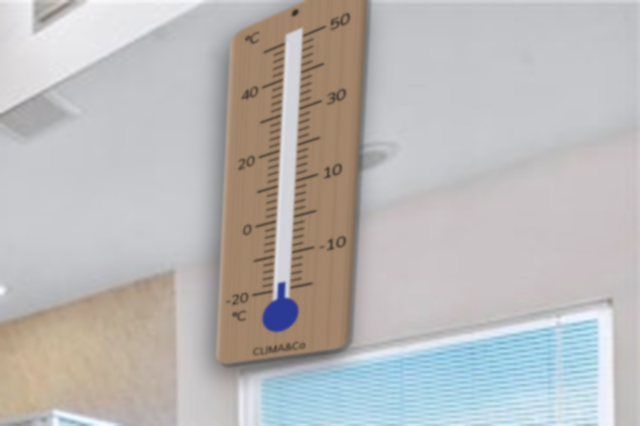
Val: -18; °C
